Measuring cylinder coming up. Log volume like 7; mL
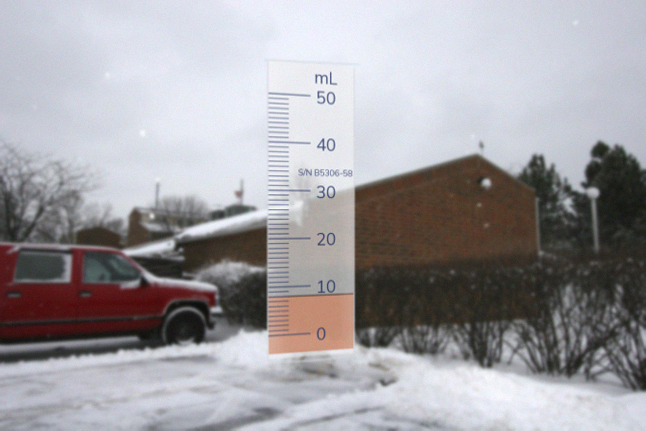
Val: 8; mL
